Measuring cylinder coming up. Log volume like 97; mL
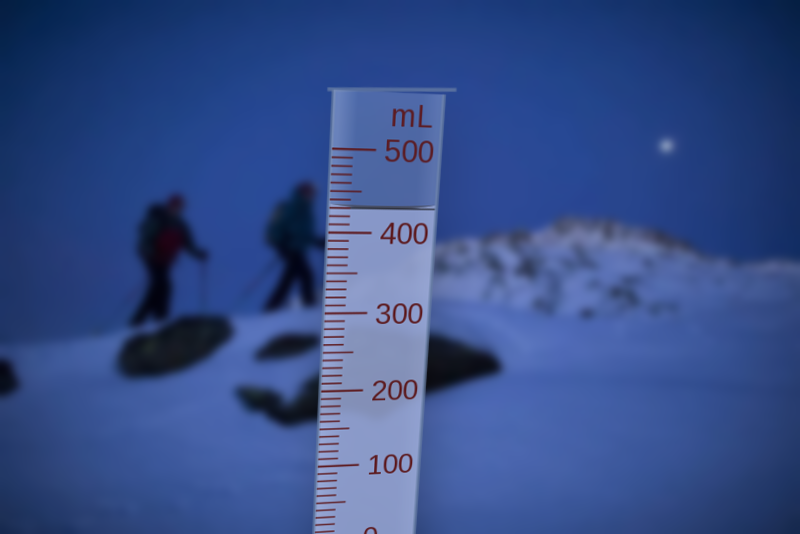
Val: 430; mL
